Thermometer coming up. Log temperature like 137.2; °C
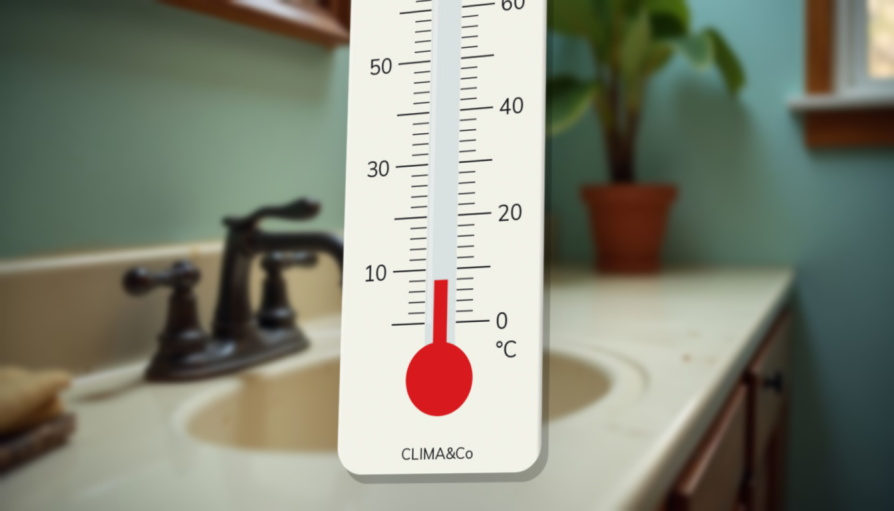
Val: 8; °C
